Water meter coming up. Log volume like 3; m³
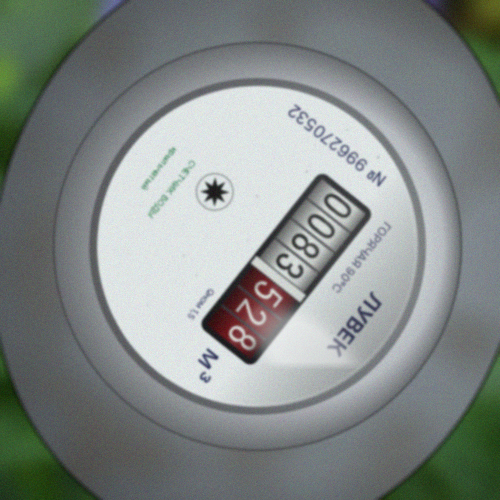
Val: 83.528; m³
